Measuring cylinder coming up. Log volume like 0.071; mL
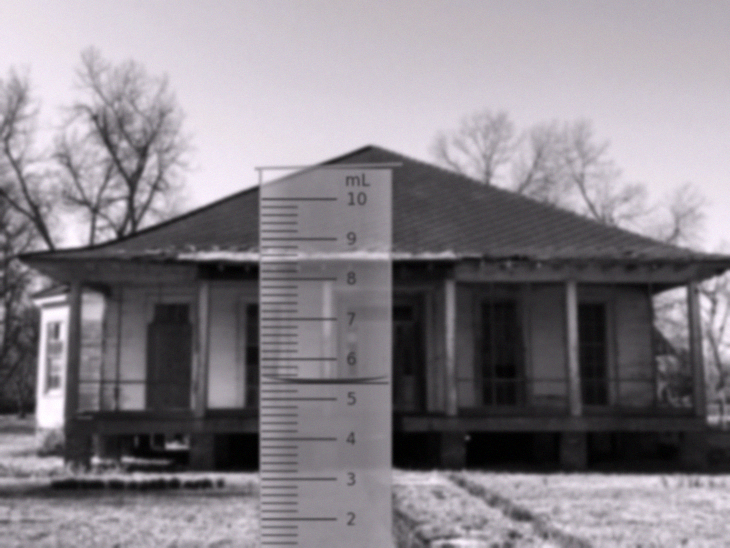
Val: 5.4; mL
